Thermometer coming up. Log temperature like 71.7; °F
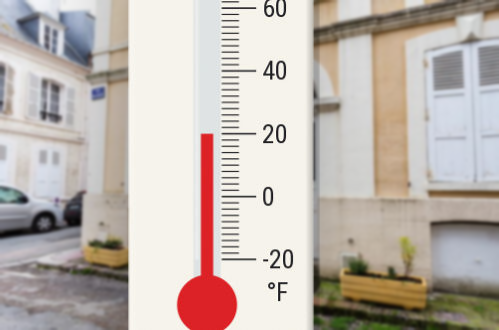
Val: 20; °F
